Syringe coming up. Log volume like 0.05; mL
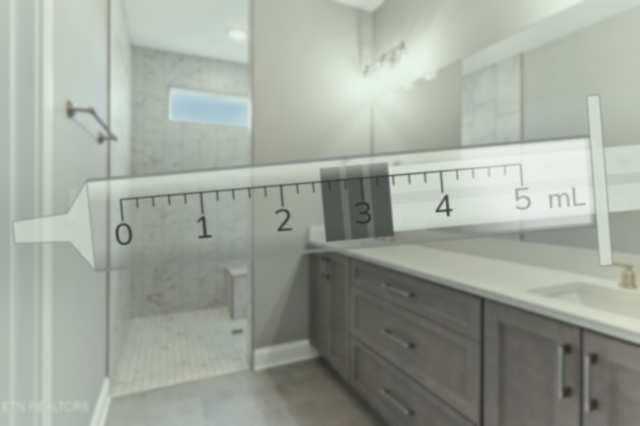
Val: 2.5; mL
